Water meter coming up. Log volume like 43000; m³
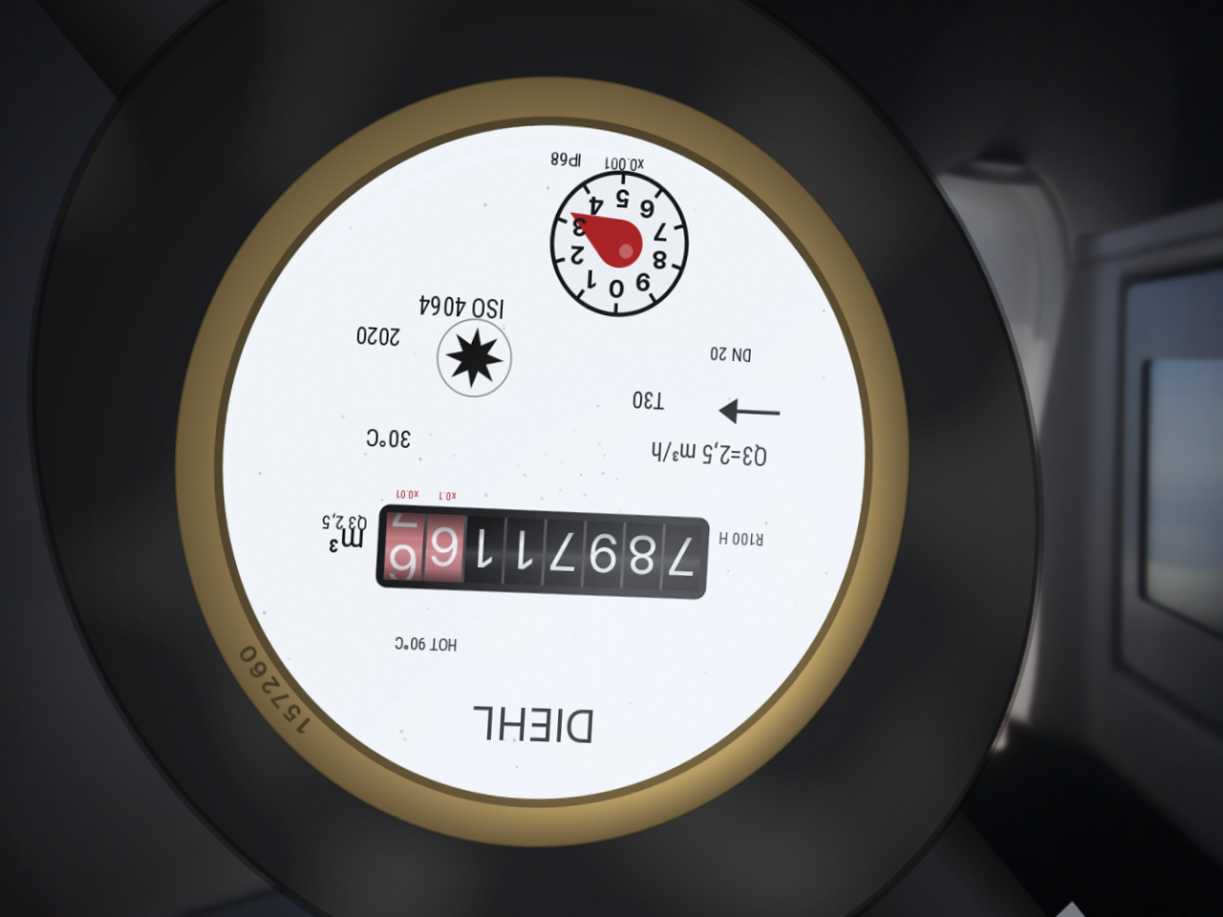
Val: 789711.663; m³
